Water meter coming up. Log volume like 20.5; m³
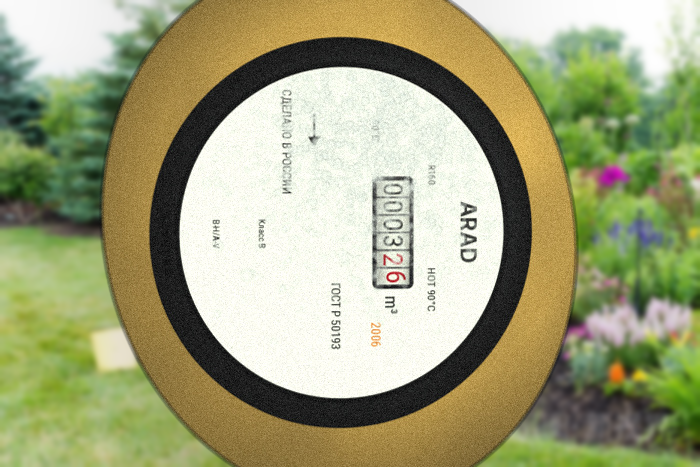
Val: 3.26; m³
